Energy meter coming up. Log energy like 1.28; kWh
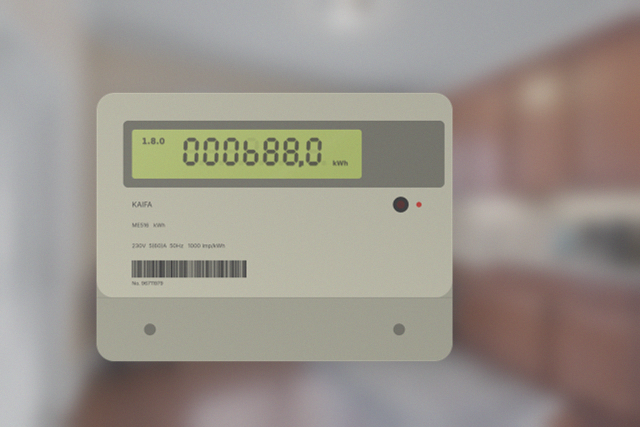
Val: 688.0; kWh
